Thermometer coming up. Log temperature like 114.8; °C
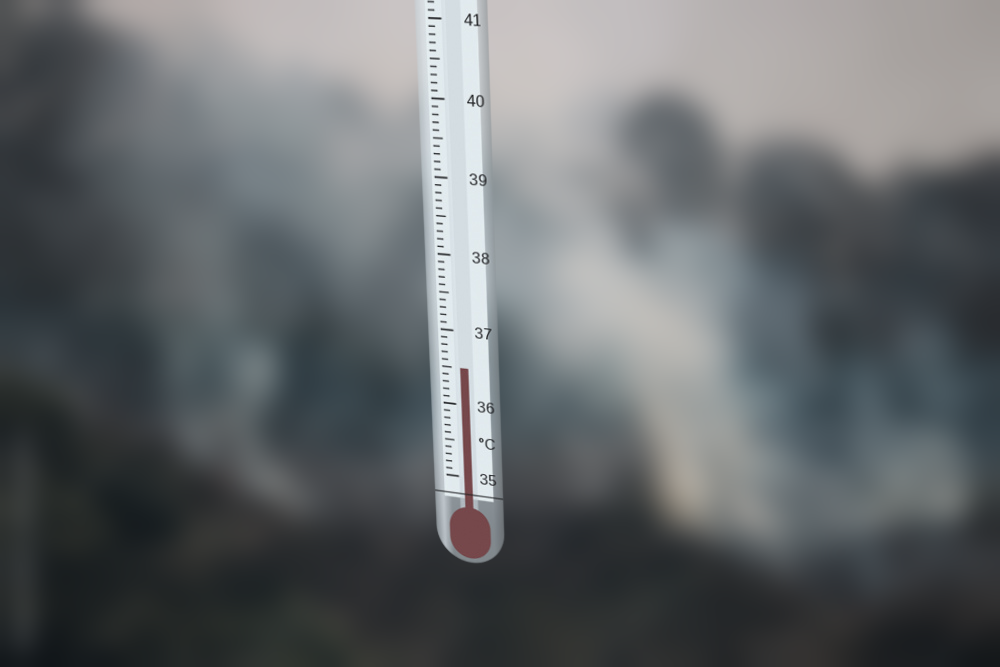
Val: 36.5; °C
